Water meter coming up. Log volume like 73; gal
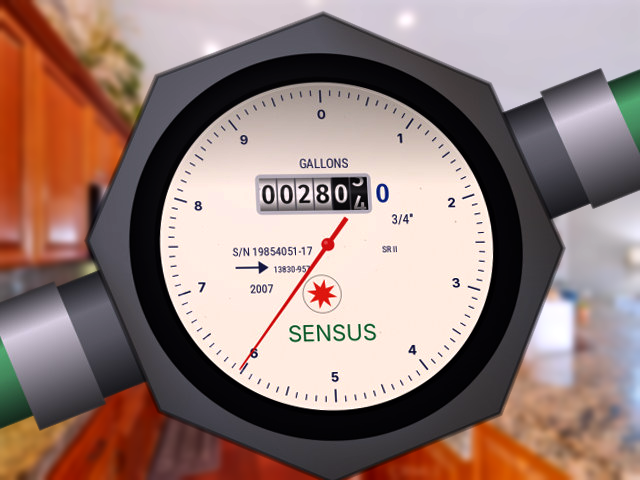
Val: 28036.0; gal
